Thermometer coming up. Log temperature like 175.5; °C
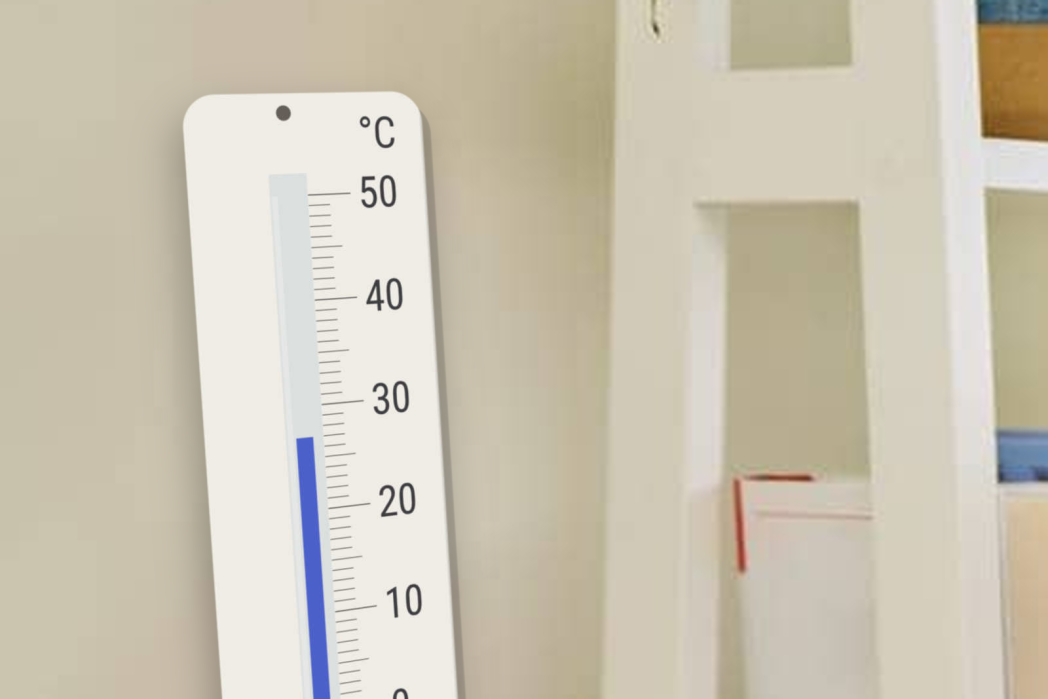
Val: 27; °C
